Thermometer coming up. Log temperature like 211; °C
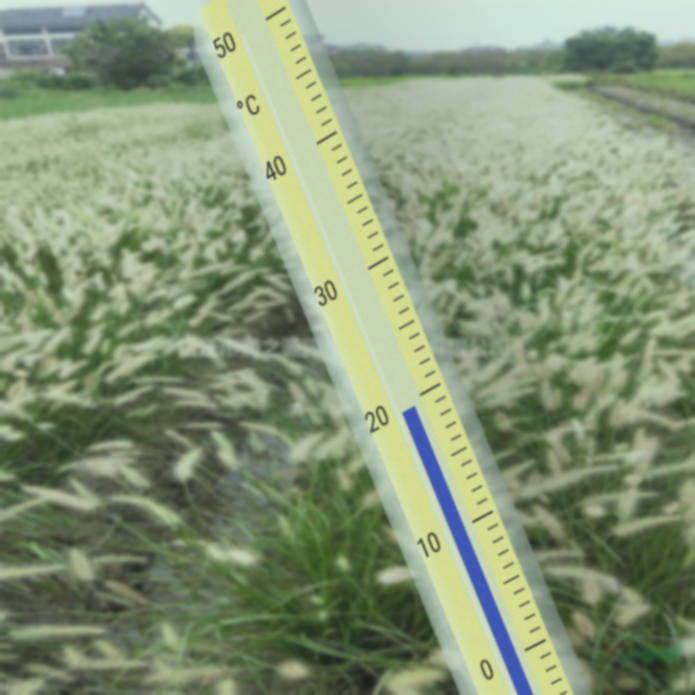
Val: 19.5; °C
